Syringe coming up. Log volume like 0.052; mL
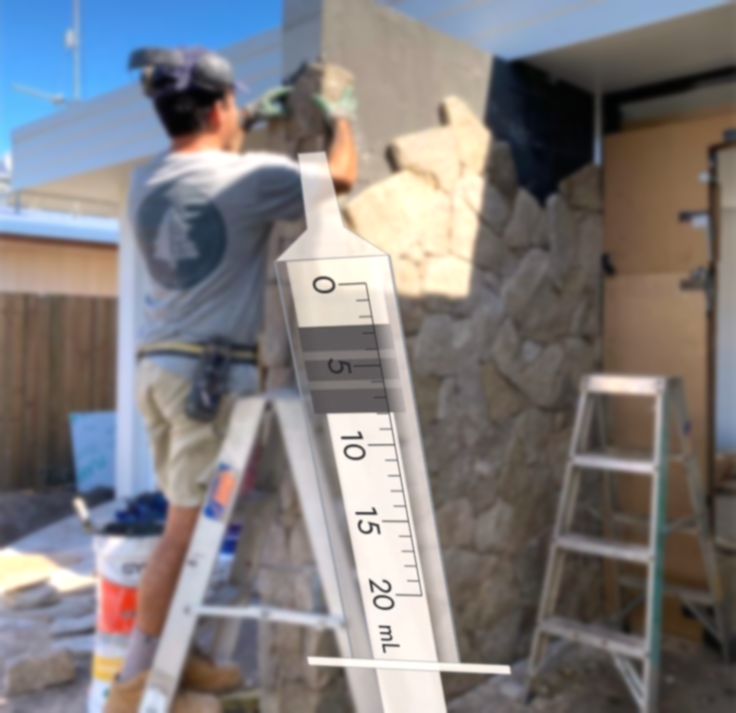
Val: 2.5; mL
